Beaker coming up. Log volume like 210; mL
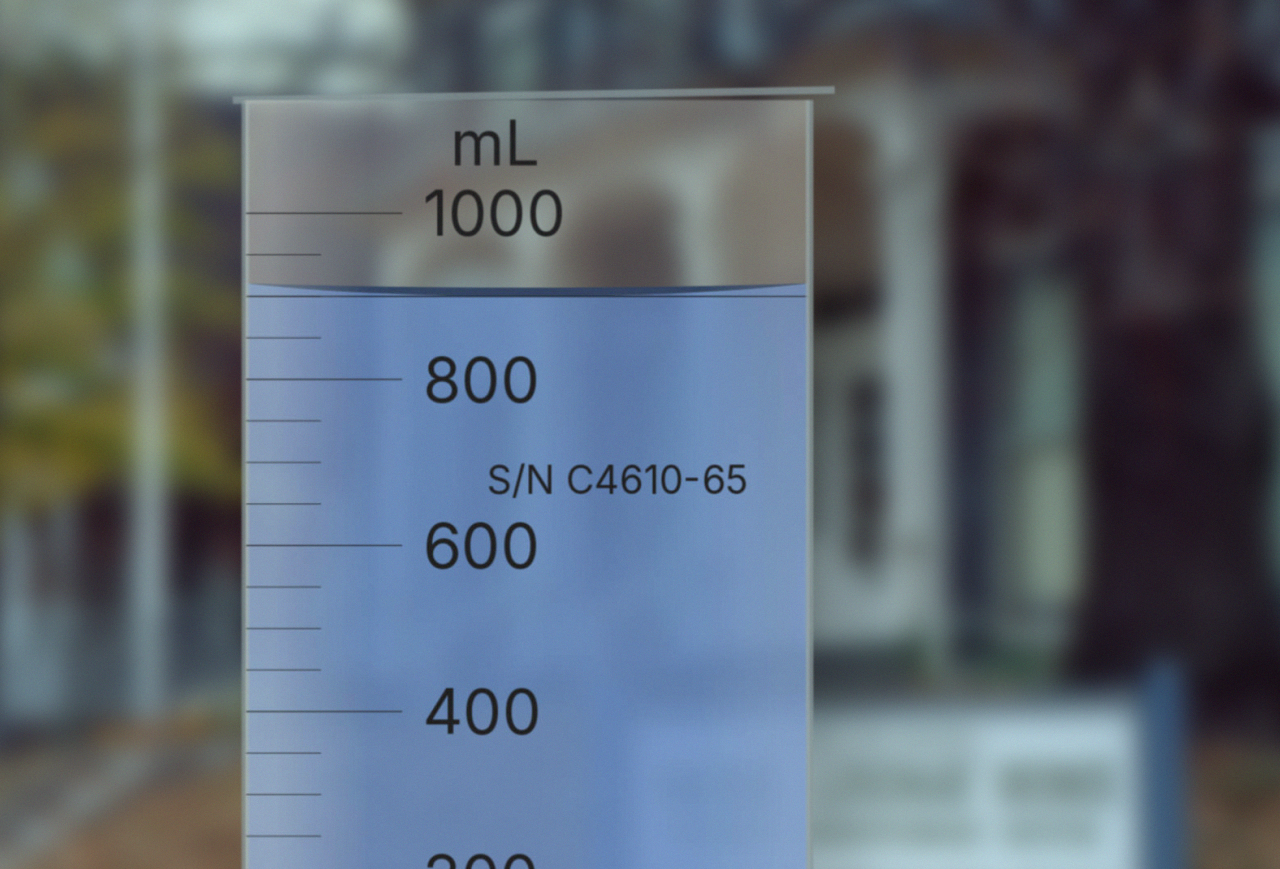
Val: 900; mL
